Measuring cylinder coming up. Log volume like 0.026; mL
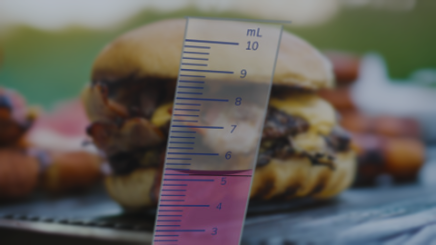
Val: 5.2; mL
